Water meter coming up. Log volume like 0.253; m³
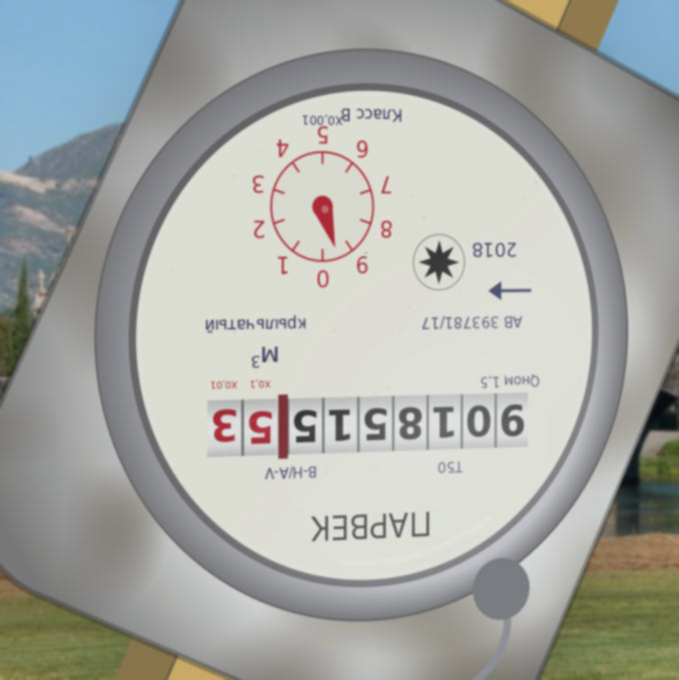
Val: 9018515.529; m³
